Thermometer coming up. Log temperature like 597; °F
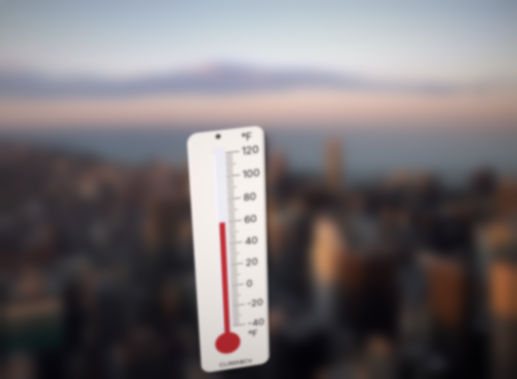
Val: 60; °F
